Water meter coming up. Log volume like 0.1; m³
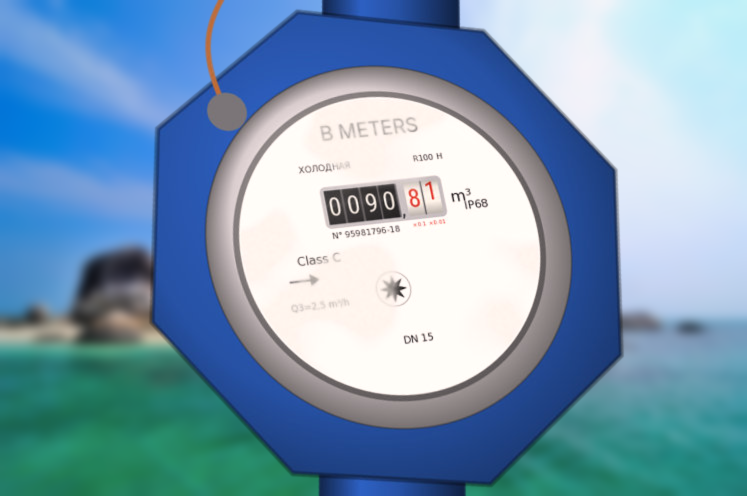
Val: 90.81; m³
